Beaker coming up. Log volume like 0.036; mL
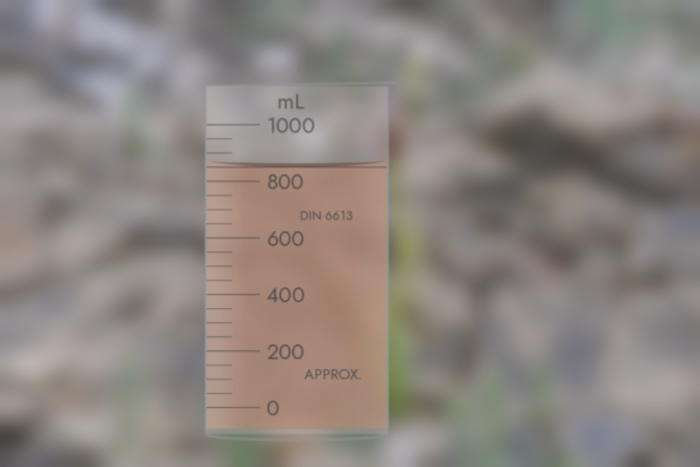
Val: 850; mL
